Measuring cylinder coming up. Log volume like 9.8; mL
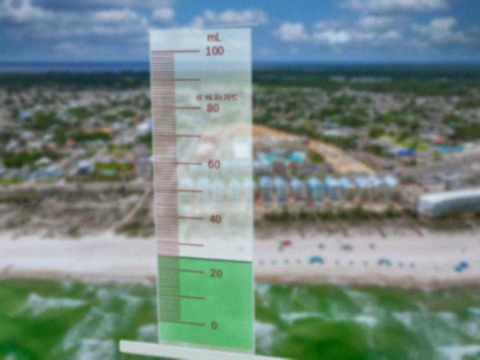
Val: 25; mL
